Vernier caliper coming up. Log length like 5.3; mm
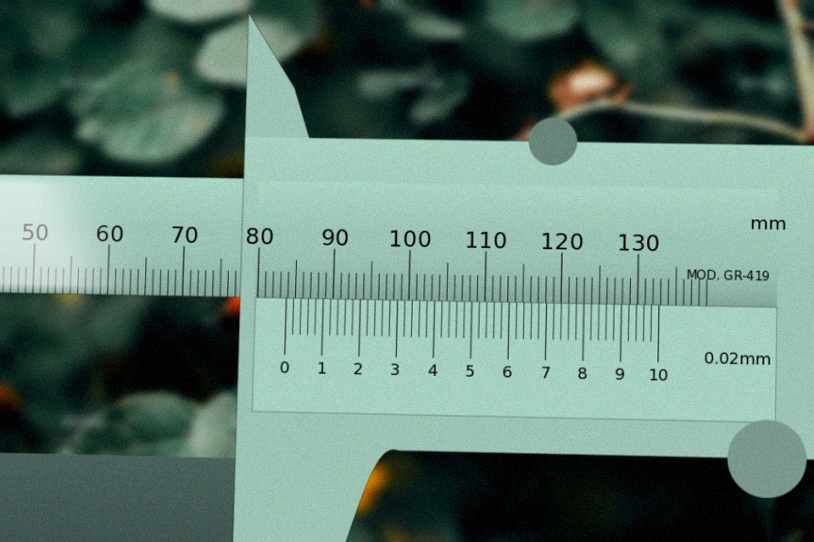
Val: 83.8; mm
